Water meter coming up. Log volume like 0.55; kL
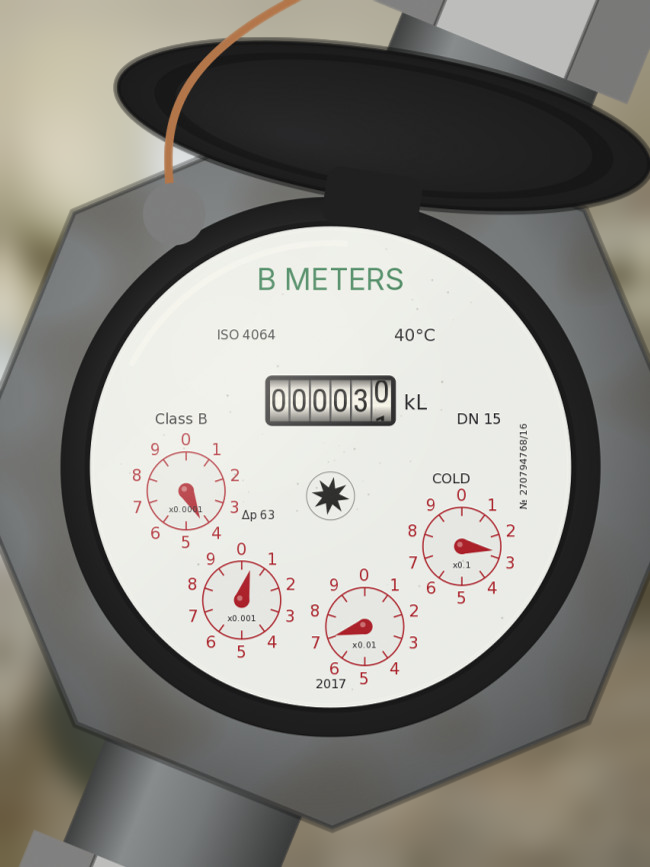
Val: 30.2704; kL
